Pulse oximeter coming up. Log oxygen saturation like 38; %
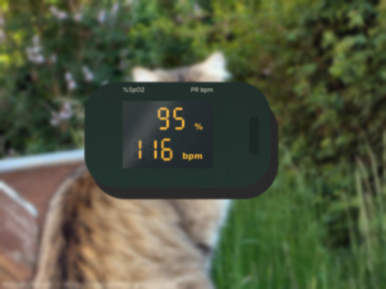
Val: 95; %
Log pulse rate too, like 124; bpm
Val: 116; bpm
